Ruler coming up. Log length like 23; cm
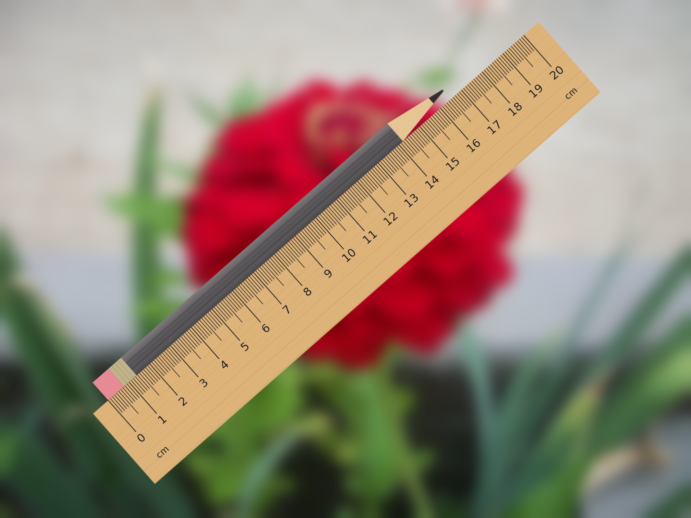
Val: 16.5; cm
